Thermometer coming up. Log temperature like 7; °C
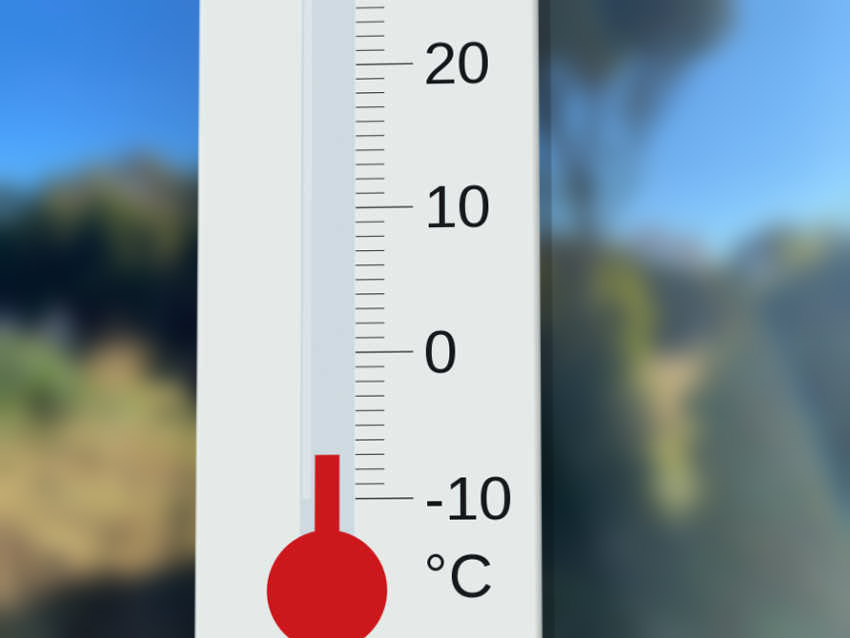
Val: -7; °C
